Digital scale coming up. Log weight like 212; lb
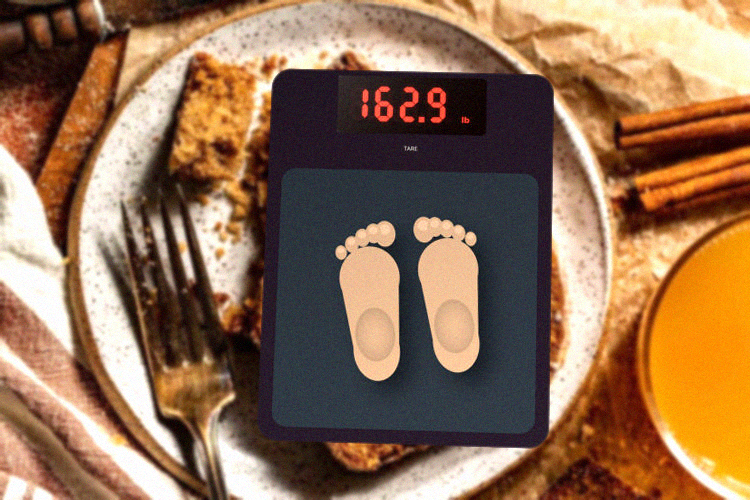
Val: 162.9; lb
